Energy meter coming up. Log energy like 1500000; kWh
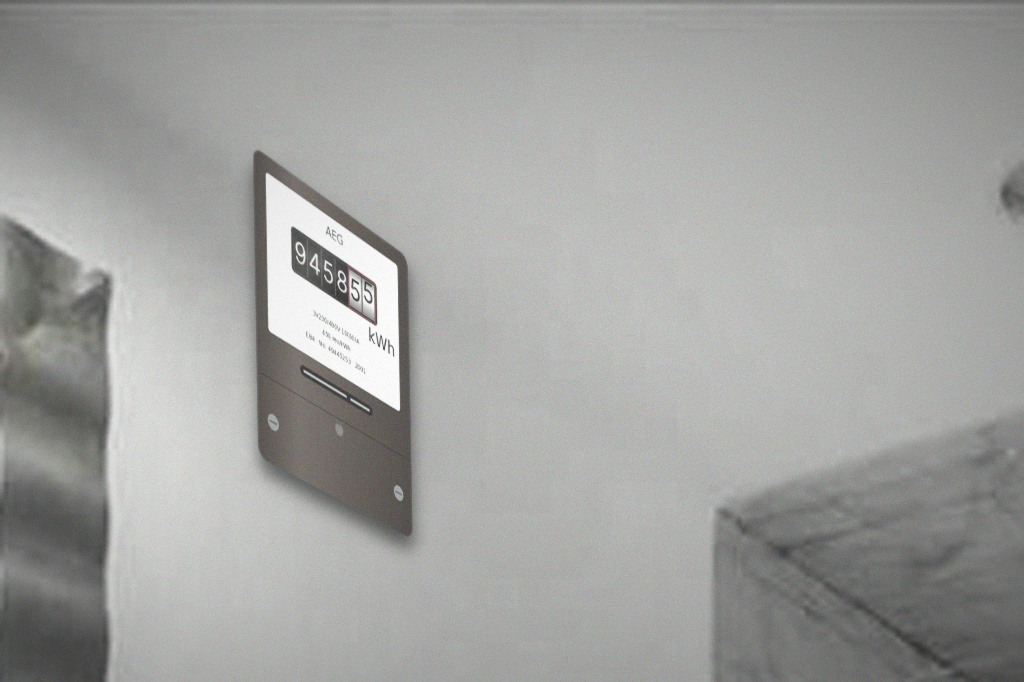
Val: 9458.55; kWh
